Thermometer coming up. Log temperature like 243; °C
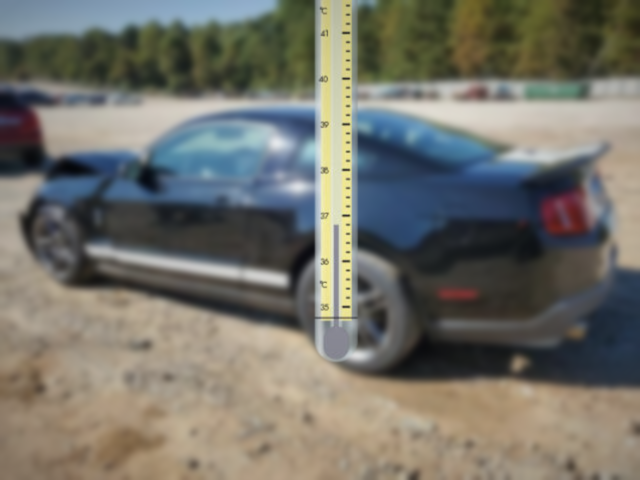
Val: 36.8; °C
